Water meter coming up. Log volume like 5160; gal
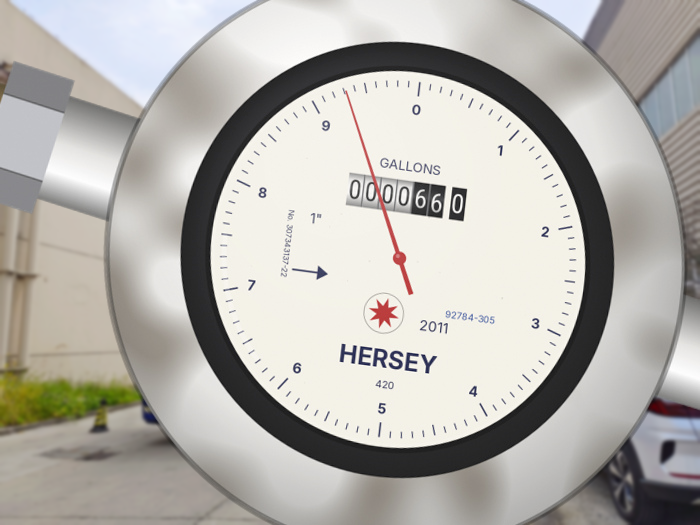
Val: 659.3; gal
